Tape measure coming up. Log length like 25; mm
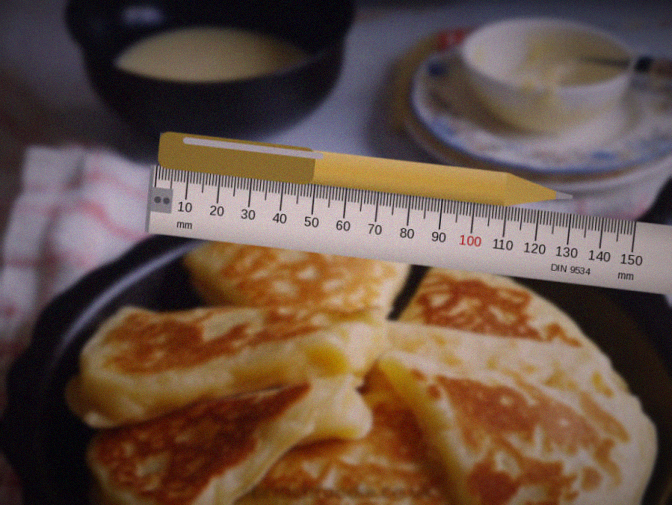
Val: 130; mm
